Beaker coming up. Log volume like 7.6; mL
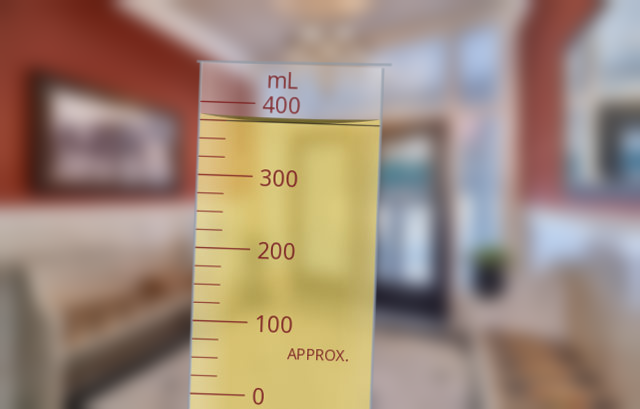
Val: 375; mL
